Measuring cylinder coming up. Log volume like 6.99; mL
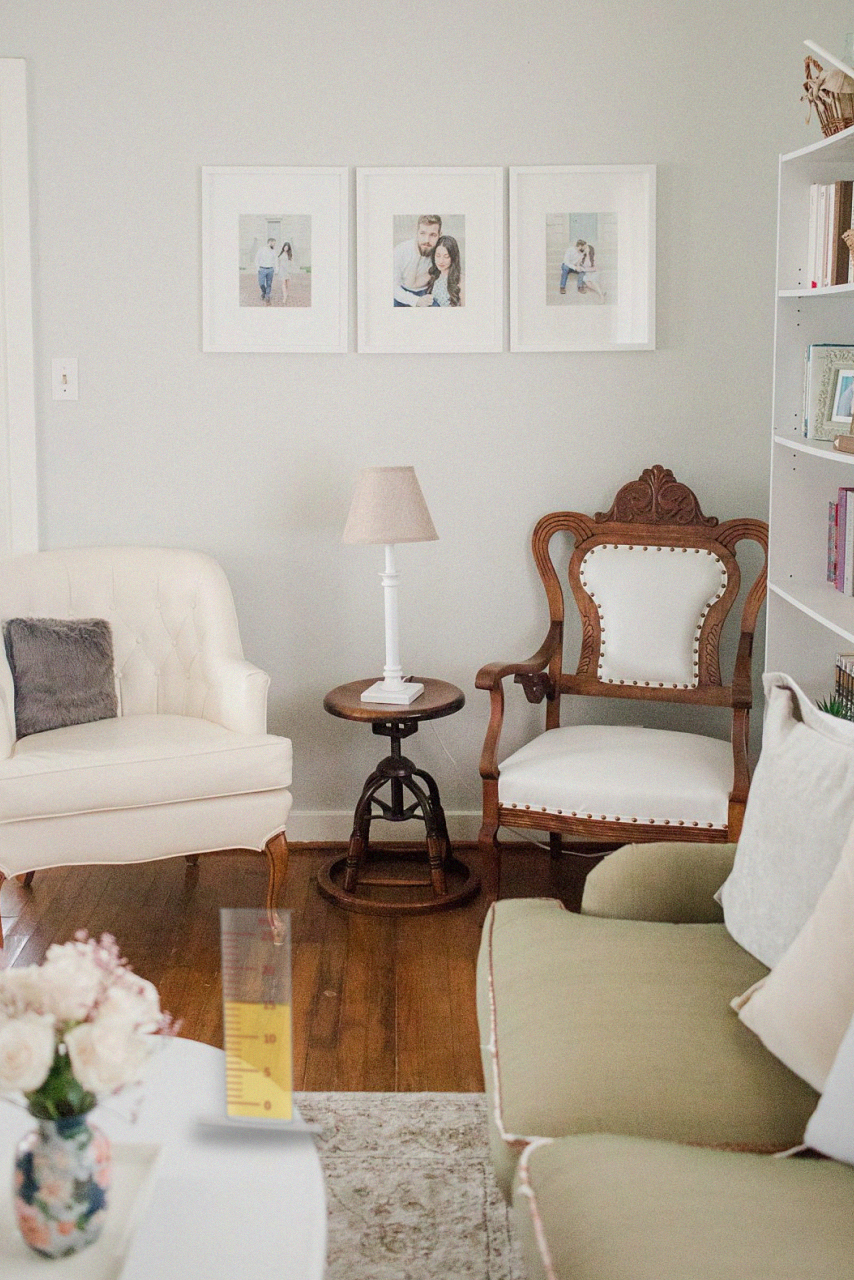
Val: 15; mL
